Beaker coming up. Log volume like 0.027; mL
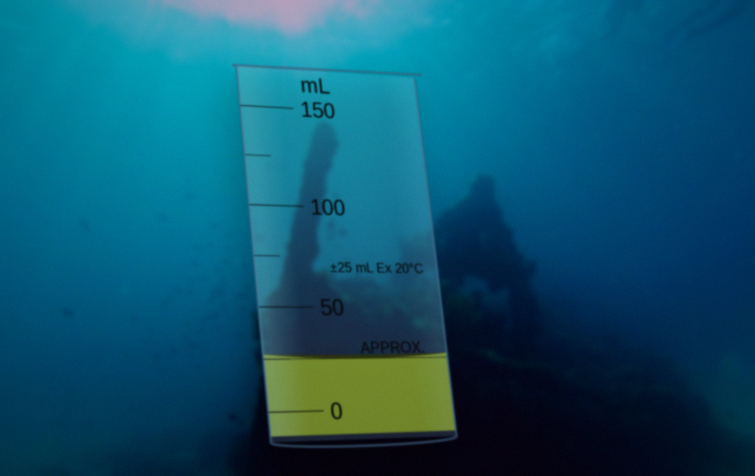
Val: 25; mL
